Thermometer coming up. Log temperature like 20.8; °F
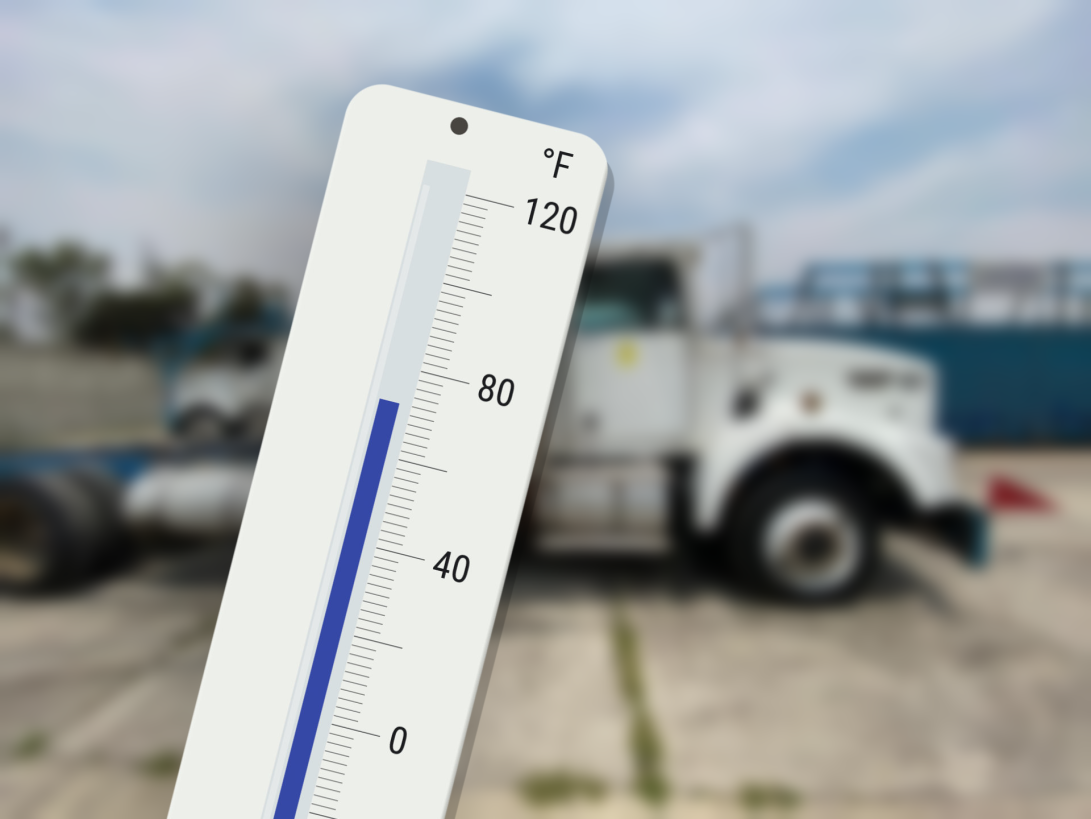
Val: 72; °F
